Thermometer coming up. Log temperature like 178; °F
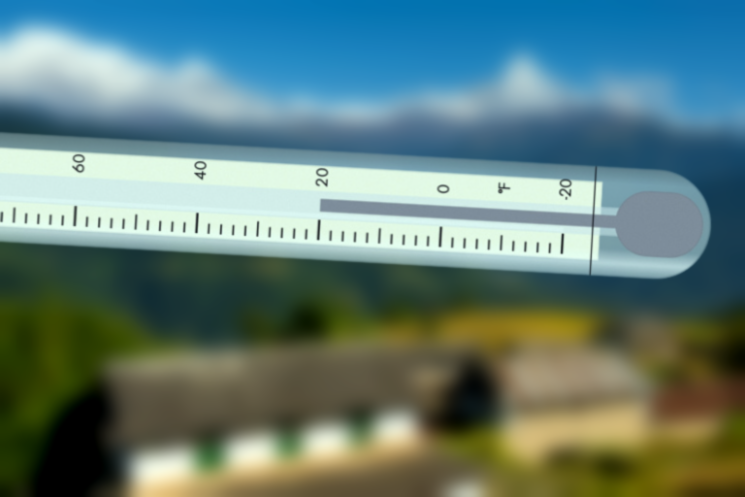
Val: 20; °F
